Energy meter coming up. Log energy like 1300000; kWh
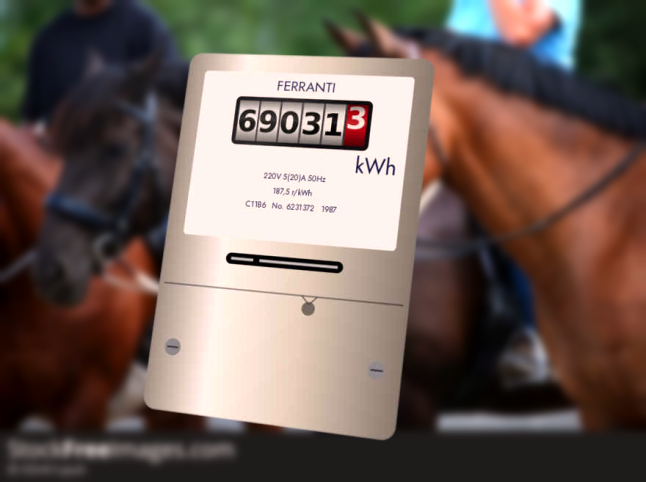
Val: 69031.3; kWh
